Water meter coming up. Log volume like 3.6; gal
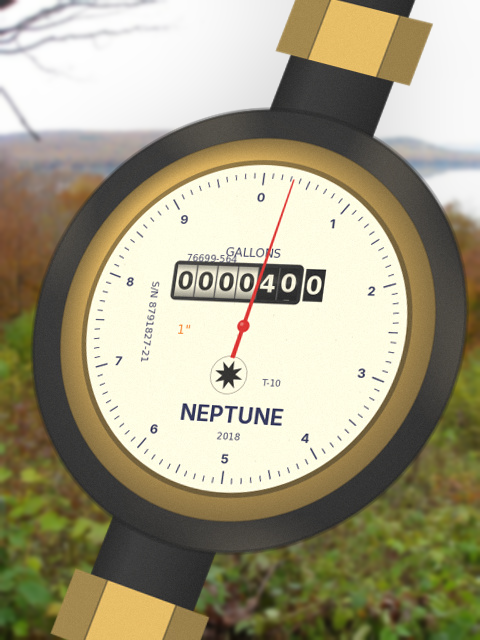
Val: 400.3; gal
